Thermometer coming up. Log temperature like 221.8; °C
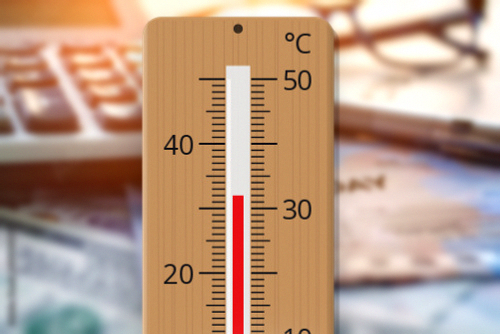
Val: 32; °C
